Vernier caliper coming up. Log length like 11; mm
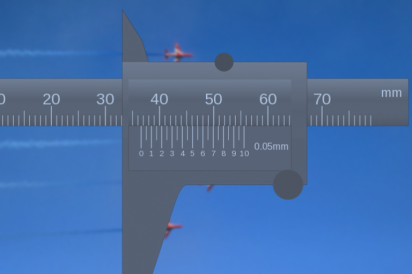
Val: 36.6; mm
